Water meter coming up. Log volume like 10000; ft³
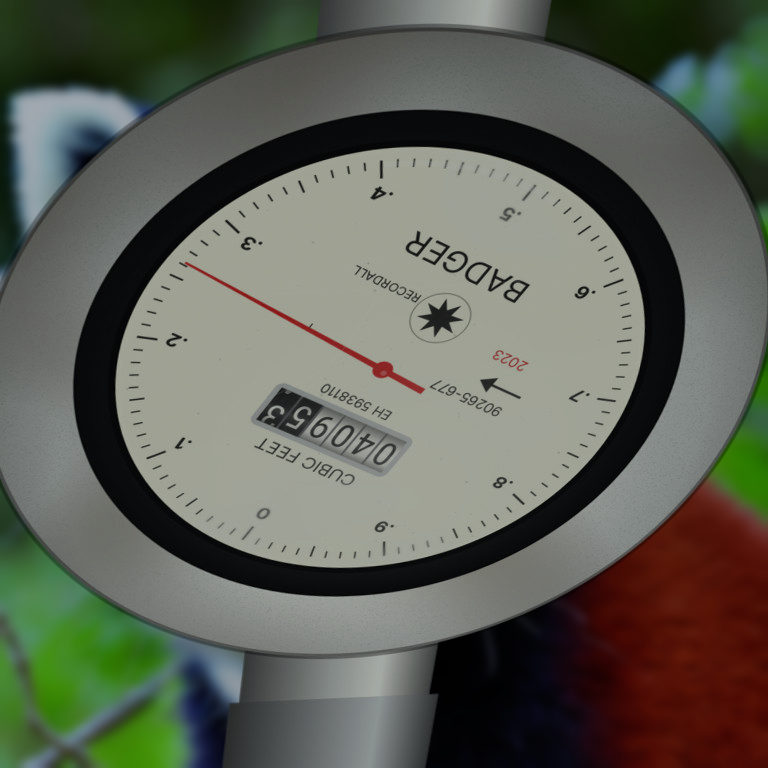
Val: 40953.26; ft³
